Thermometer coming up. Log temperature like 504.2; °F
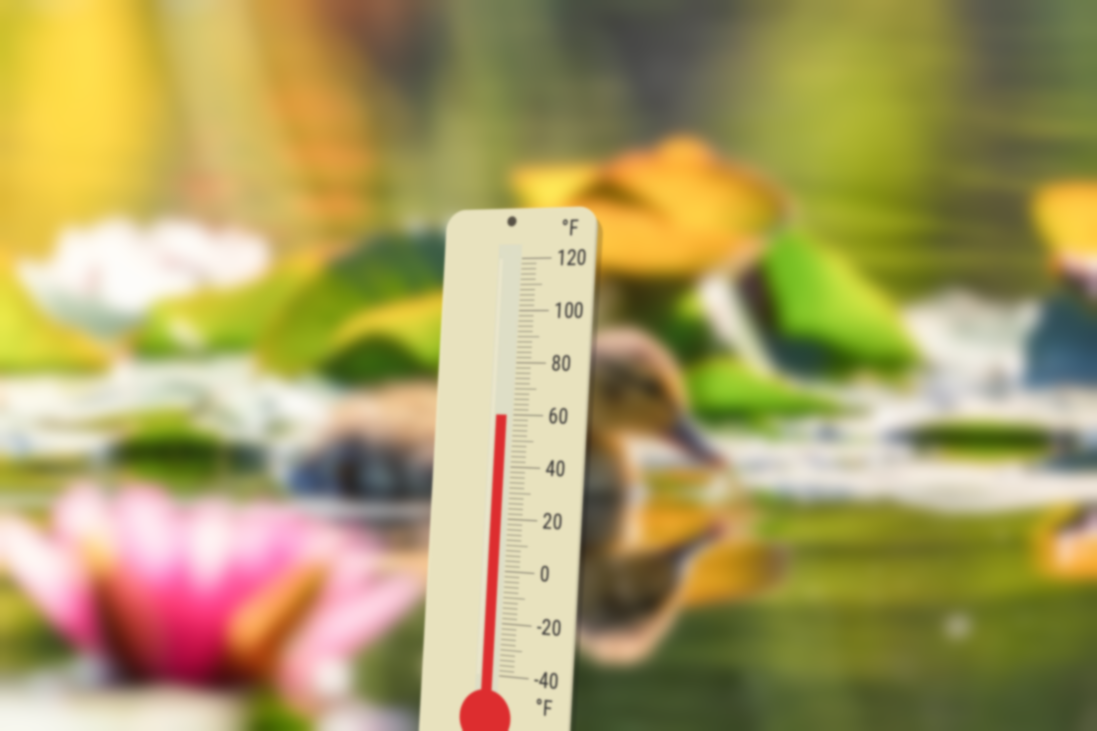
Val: 60; °F
